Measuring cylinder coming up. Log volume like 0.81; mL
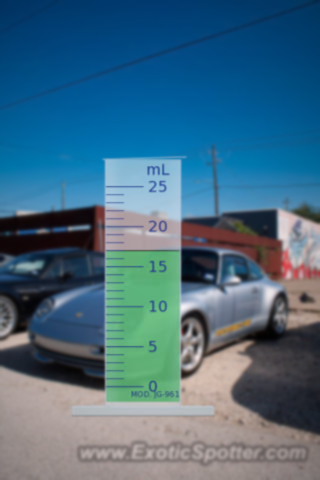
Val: 17; mL
